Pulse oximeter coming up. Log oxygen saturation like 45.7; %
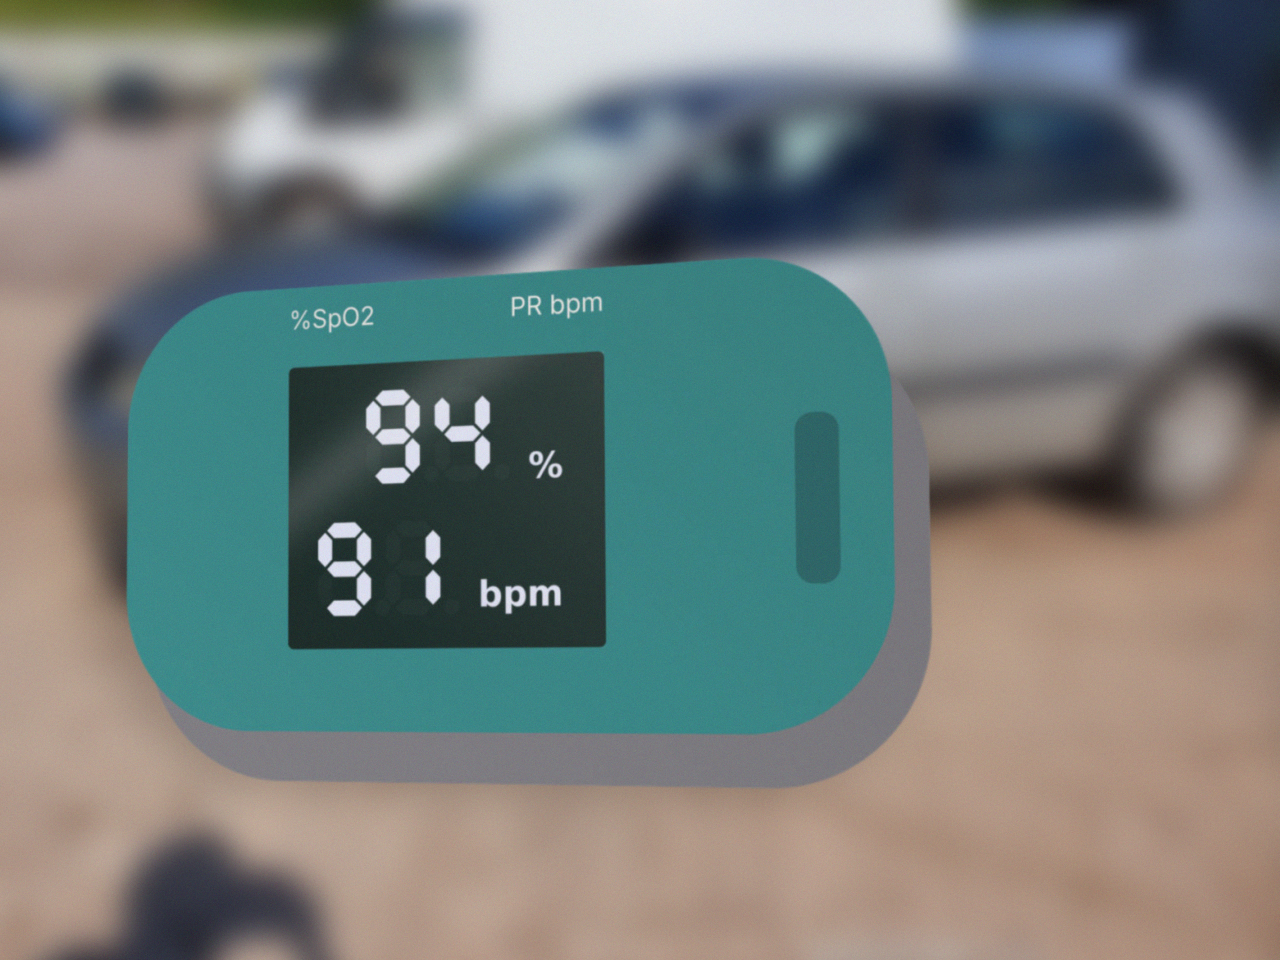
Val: 94; %
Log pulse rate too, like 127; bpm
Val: 91; bpm
